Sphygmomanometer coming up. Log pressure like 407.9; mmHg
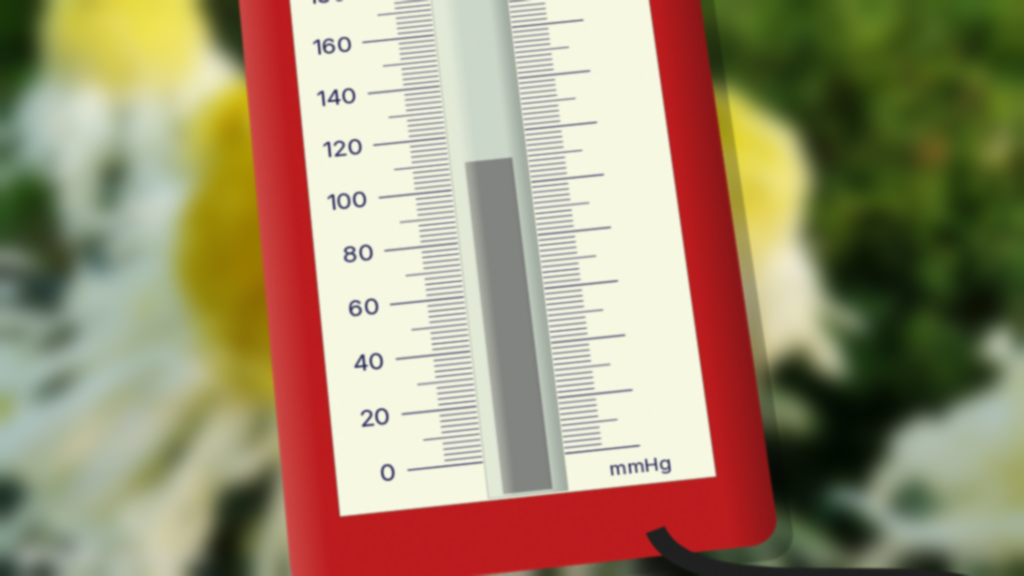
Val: 110; mmHg
